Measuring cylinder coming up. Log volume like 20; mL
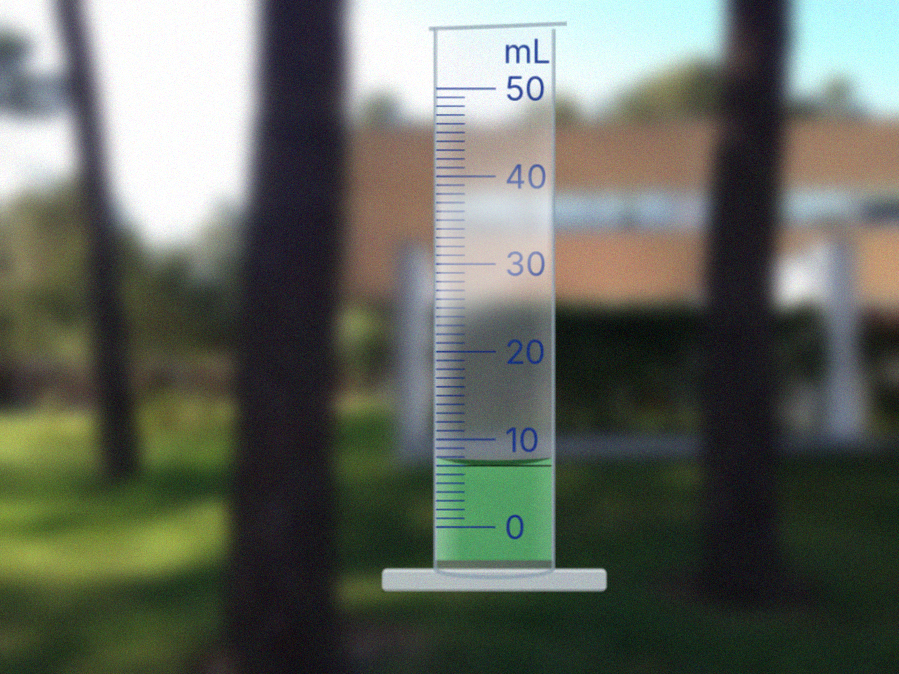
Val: 7; mL
